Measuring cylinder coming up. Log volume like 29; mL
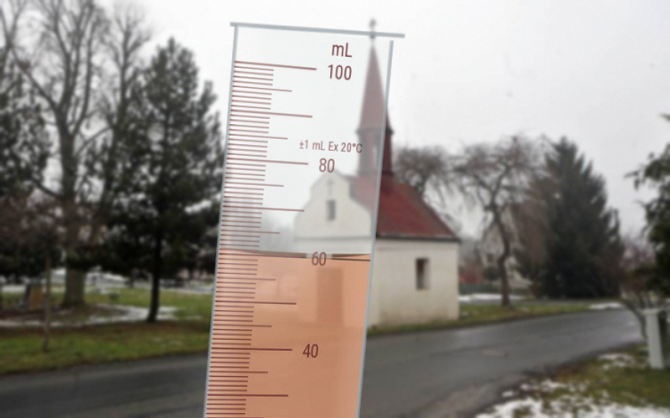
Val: 60; mL
